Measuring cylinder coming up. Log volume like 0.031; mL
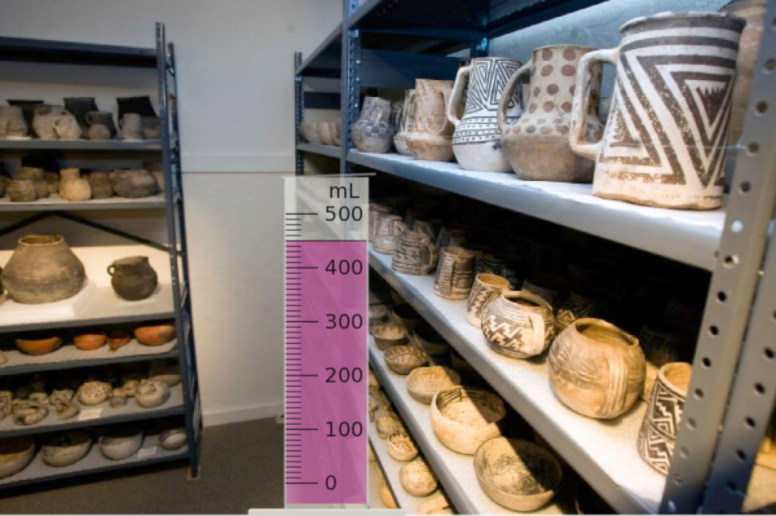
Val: 450; mL
